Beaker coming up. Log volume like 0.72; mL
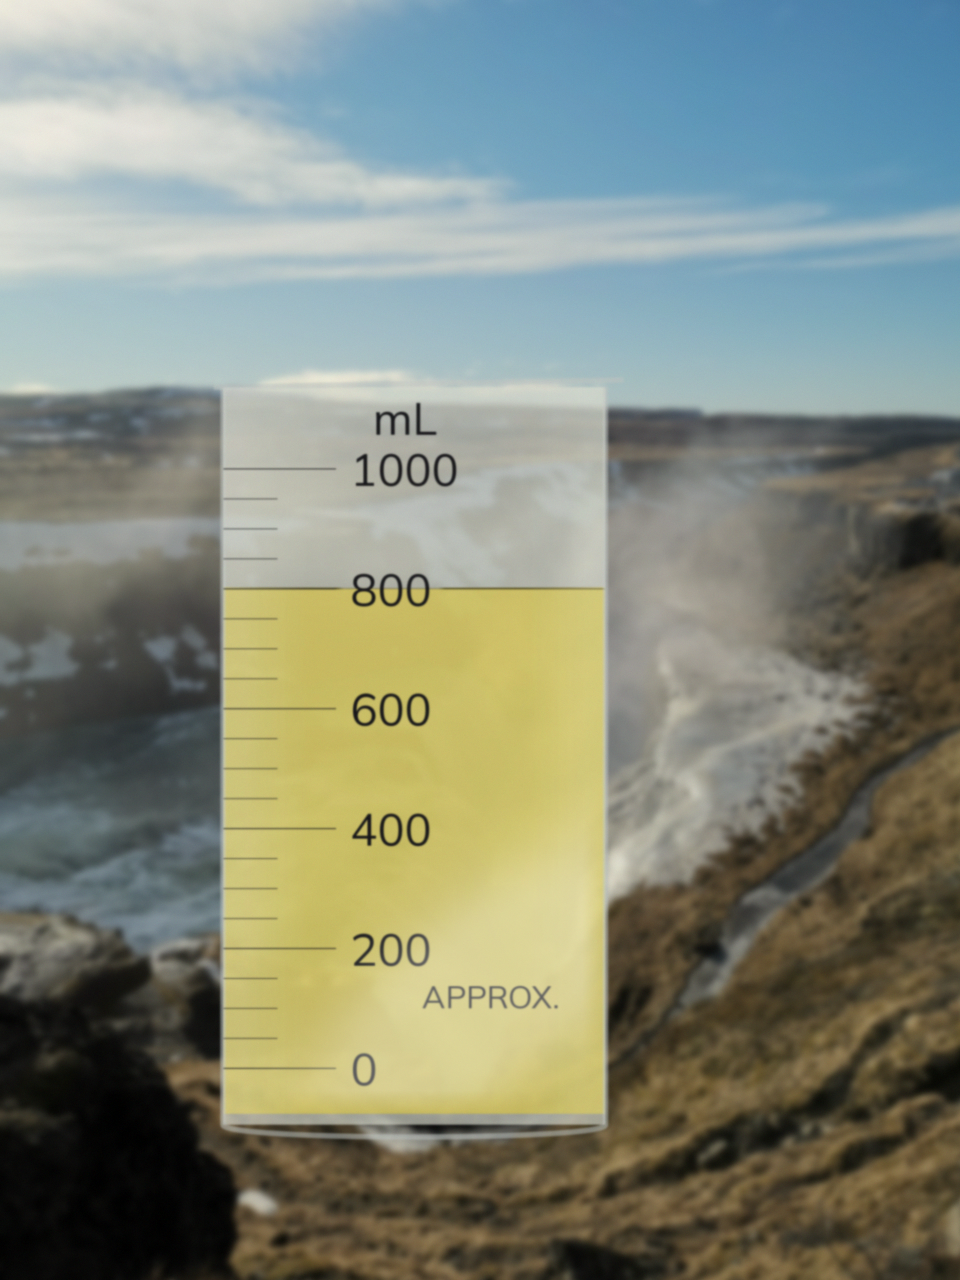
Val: 800; mL
